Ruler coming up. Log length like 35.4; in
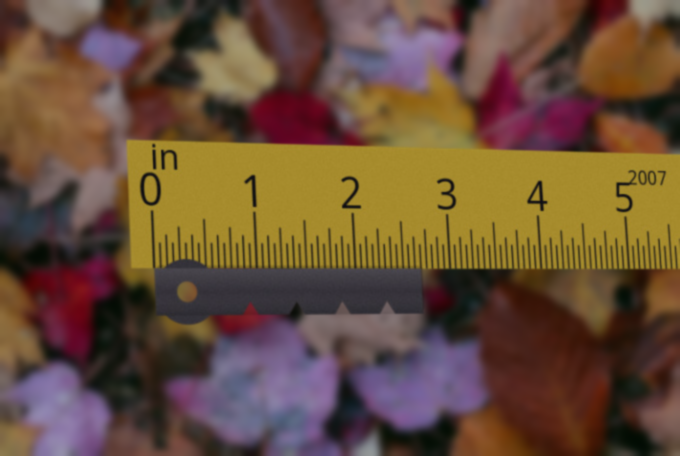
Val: 2.6875; in
